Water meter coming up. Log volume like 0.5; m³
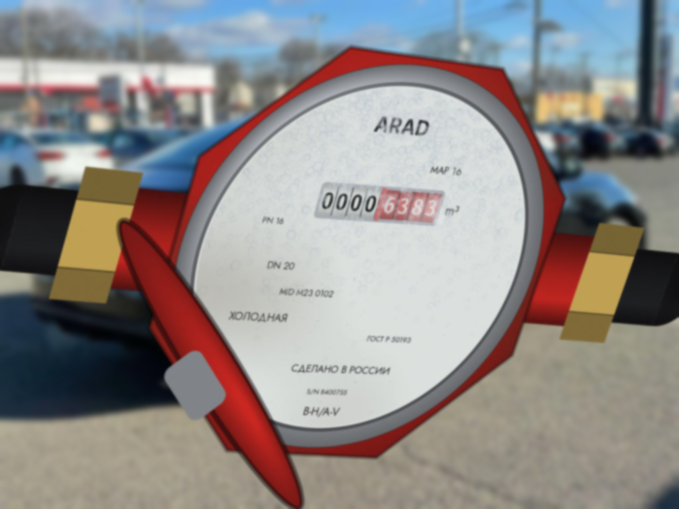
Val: 0.6383; m³
